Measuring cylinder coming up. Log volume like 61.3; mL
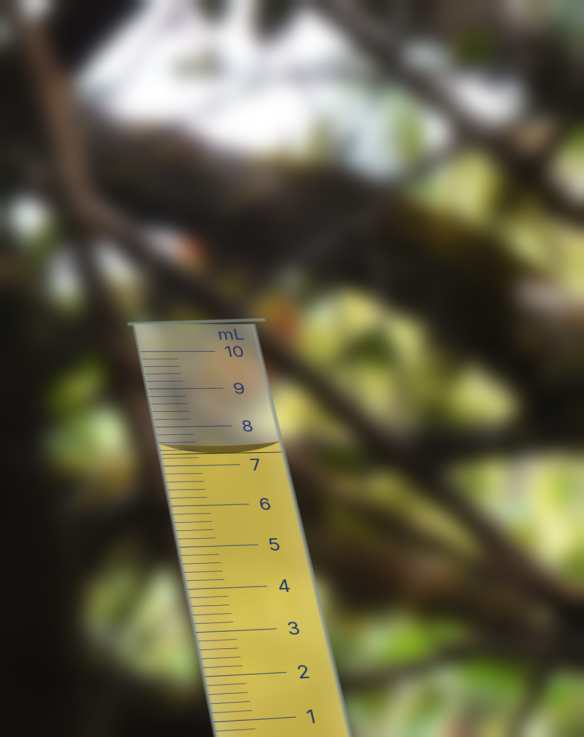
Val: 7.3; mL
